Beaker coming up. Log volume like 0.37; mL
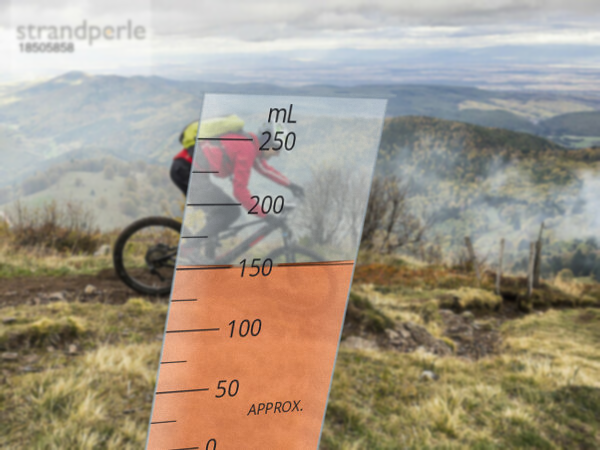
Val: 150; mL
